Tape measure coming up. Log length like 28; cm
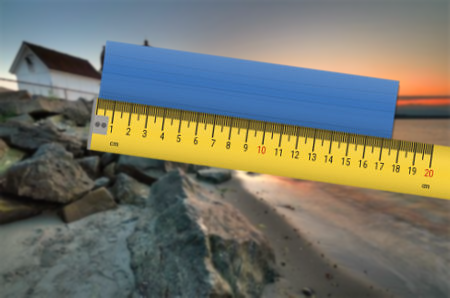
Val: 17.5; cm
